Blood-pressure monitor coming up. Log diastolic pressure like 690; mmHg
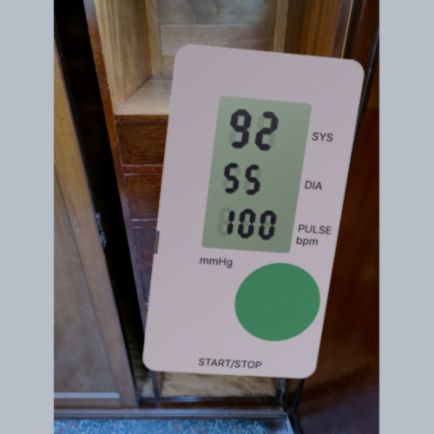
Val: 55; mmHg
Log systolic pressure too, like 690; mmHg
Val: 92; mmHg
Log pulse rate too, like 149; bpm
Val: 100; bpm
